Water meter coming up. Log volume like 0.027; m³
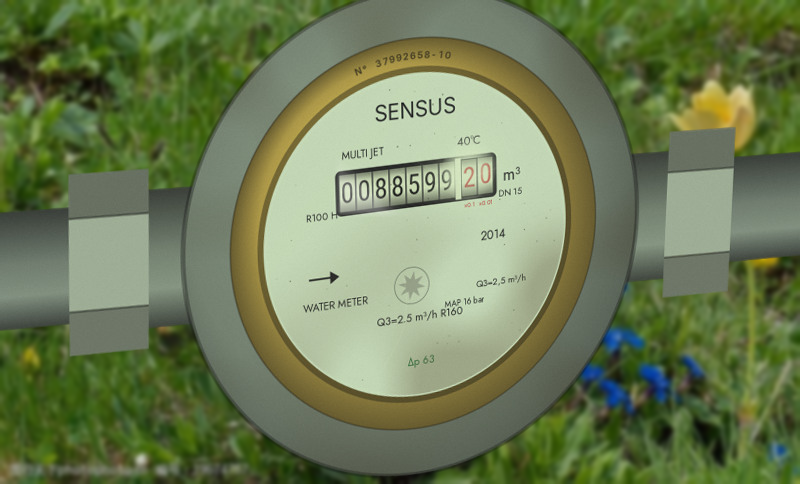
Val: 88599.20; m³
